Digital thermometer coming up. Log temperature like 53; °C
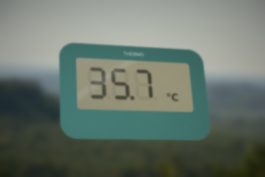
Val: 35.7; °C
